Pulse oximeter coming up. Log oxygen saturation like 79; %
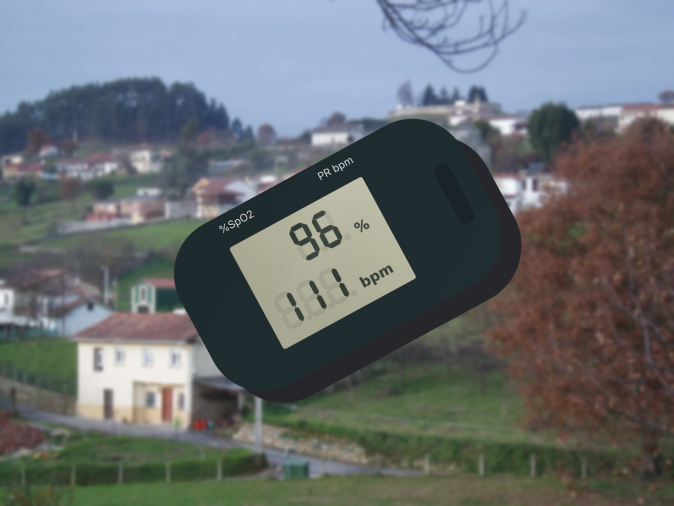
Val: 96; %
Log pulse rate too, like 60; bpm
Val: 111; bpm
